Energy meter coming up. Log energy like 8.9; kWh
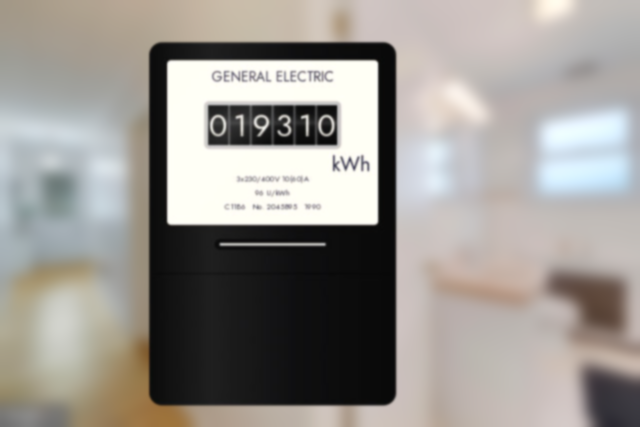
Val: 19310; kWh
